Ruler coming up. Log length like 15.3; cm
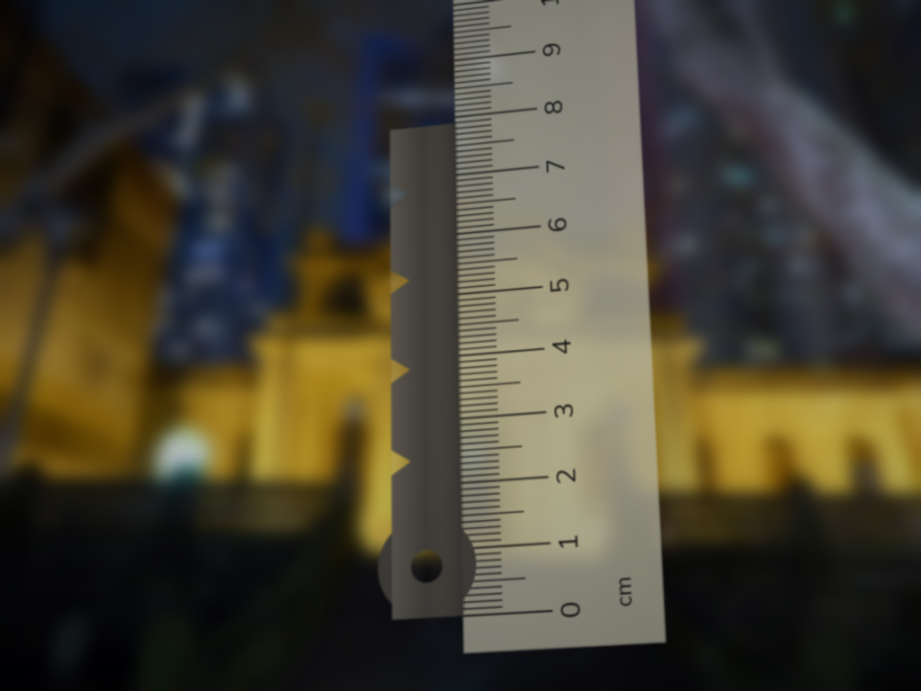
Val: 7.9; cm
